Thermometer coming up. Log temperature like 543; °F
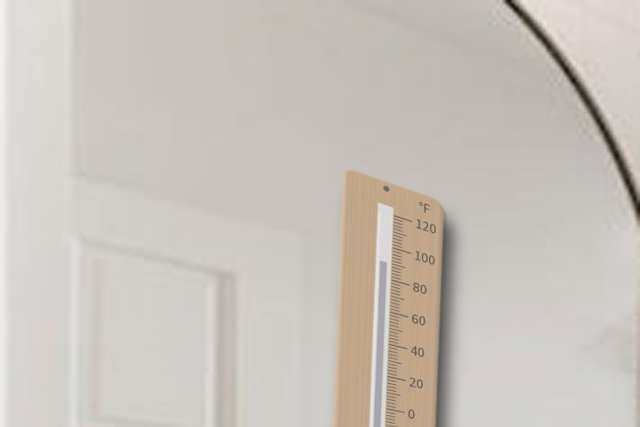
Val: 90; °F
